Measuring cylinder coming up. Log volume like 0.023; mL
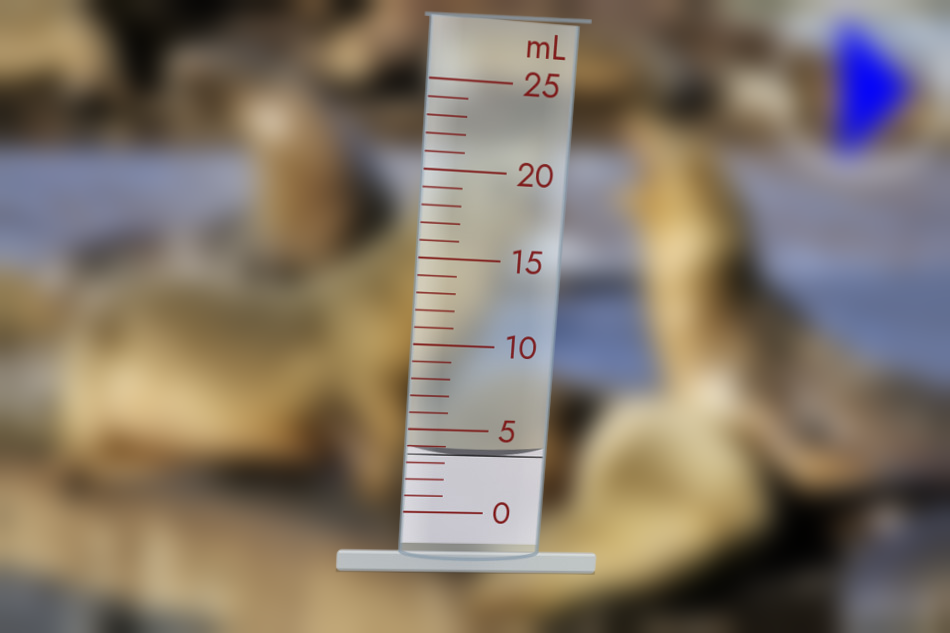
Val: 3.5; mL
